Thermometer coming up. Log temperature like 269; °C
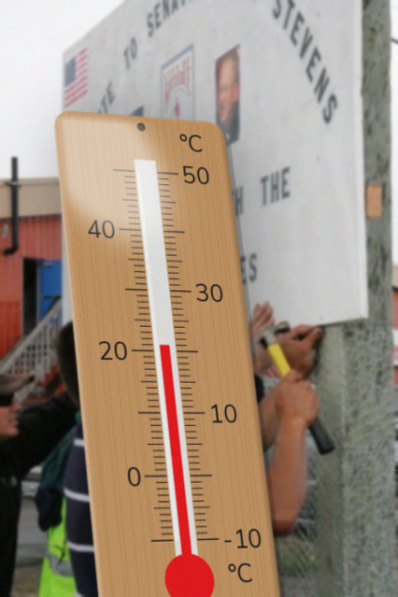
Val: 21; °C
